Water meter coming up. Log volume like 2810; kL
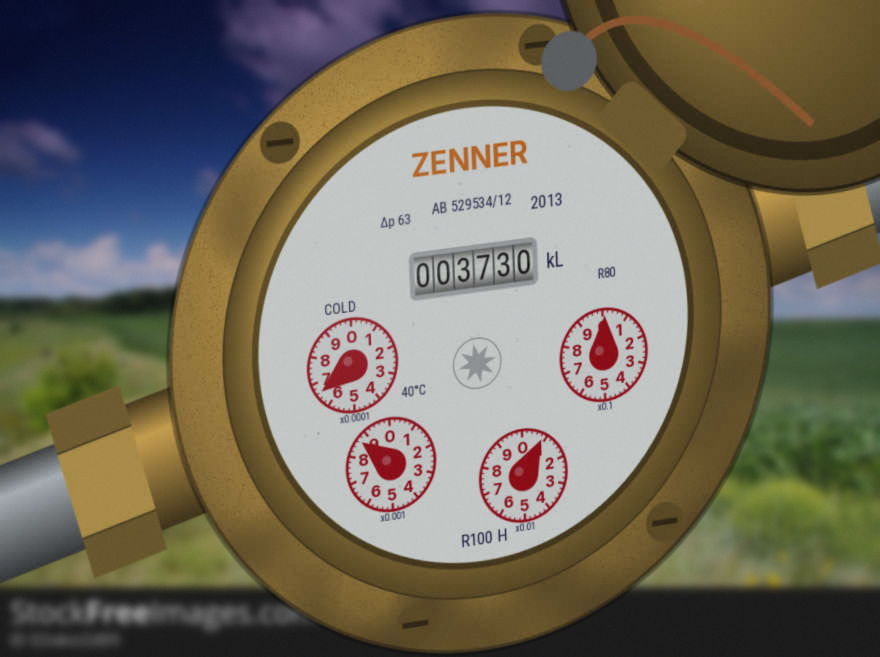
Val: 3730.0086; kL
